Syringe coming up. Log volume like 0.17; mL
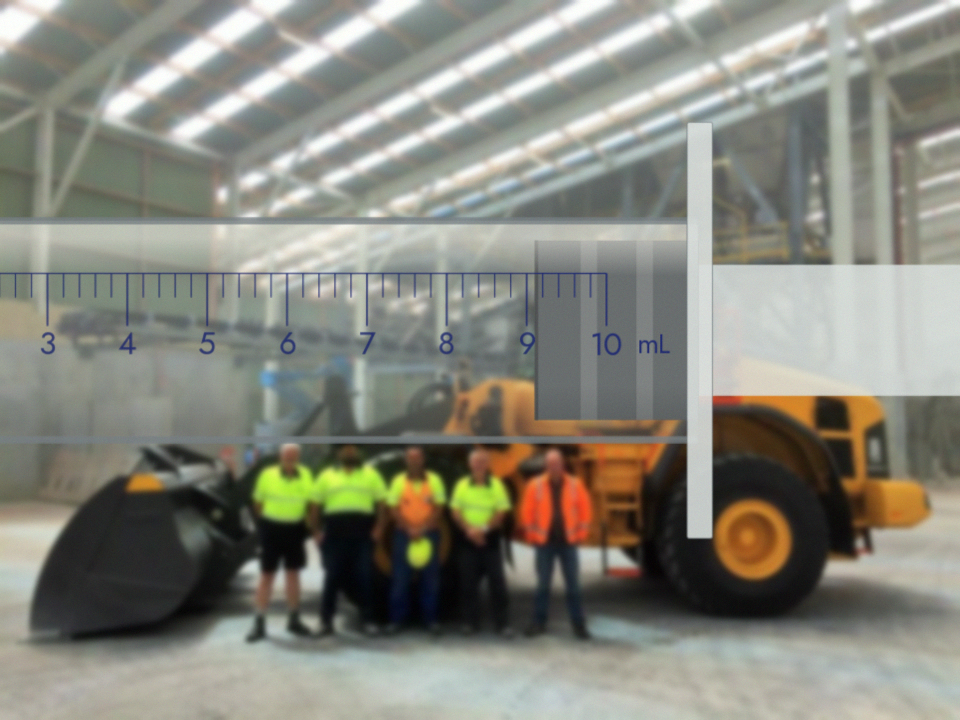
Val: 9.1; mL
